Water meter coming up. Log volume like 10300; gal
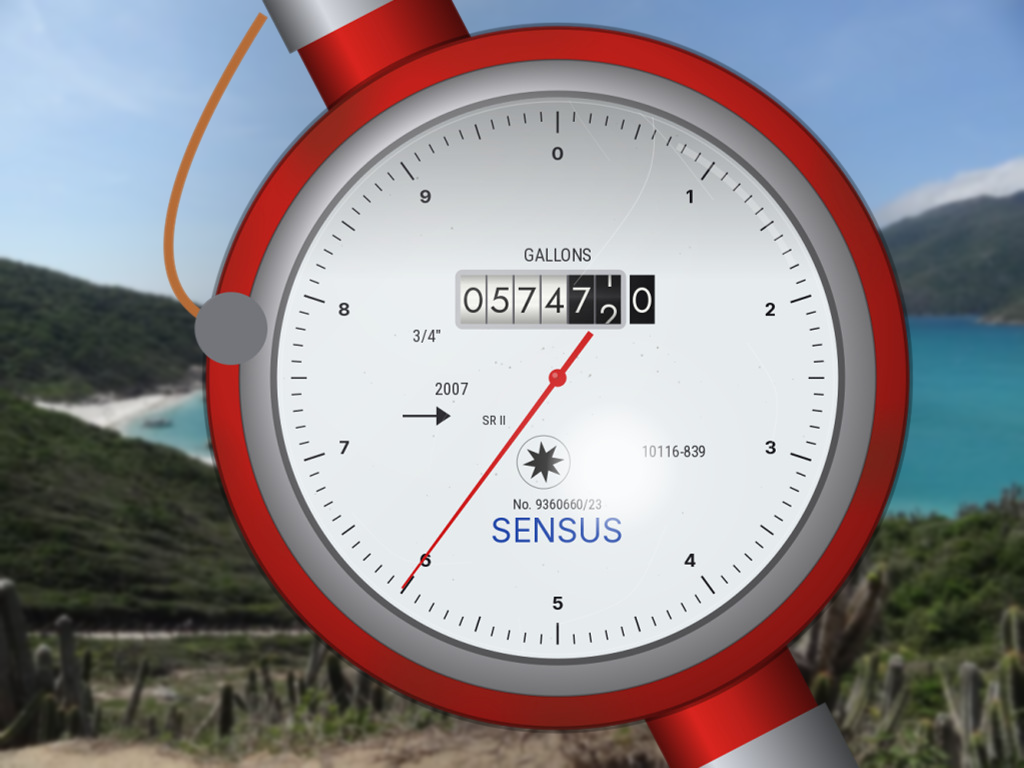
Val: 574716.0; gal
